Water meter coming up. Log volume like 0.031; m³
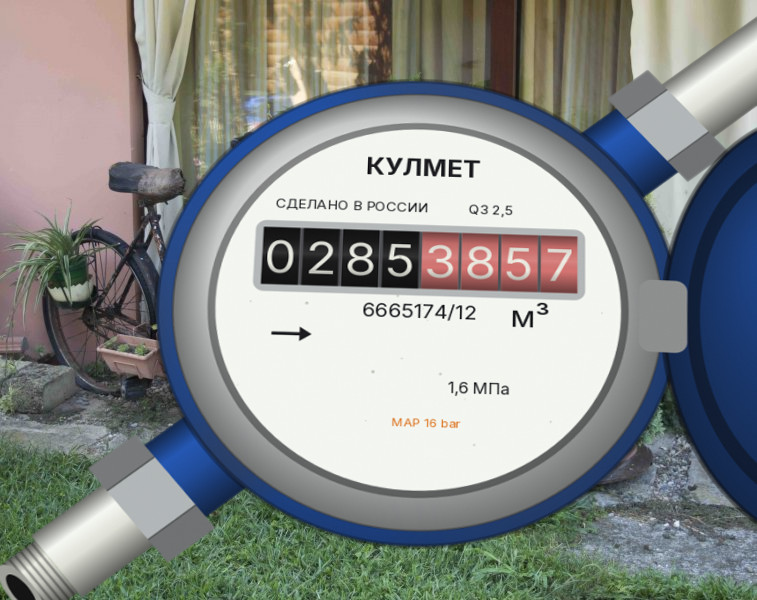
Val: 285.3857; m³
